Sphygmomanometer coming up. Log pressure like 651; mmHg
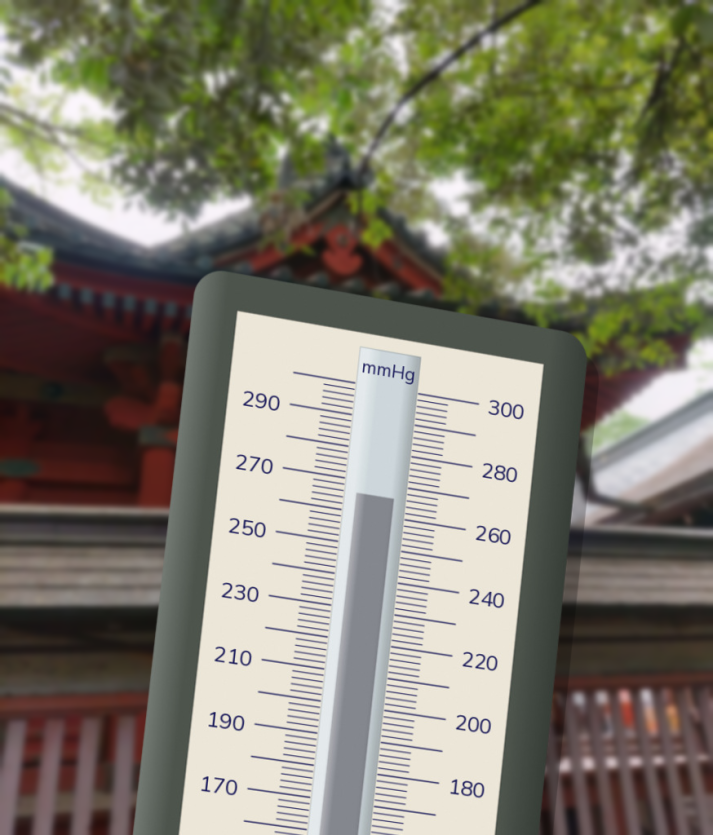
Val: 266; mmHg
